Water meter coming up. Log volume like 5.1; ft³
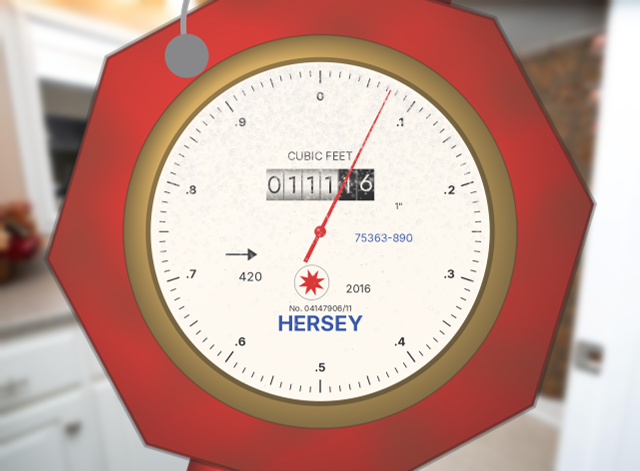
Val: 11116.07; ft³
